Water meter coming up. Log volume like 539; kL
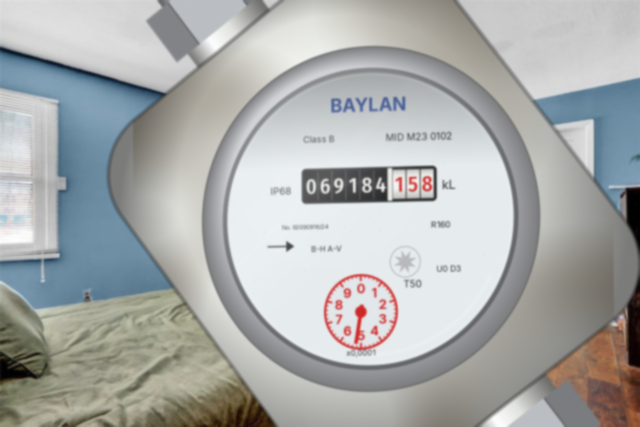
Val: 69184.1585; kL
